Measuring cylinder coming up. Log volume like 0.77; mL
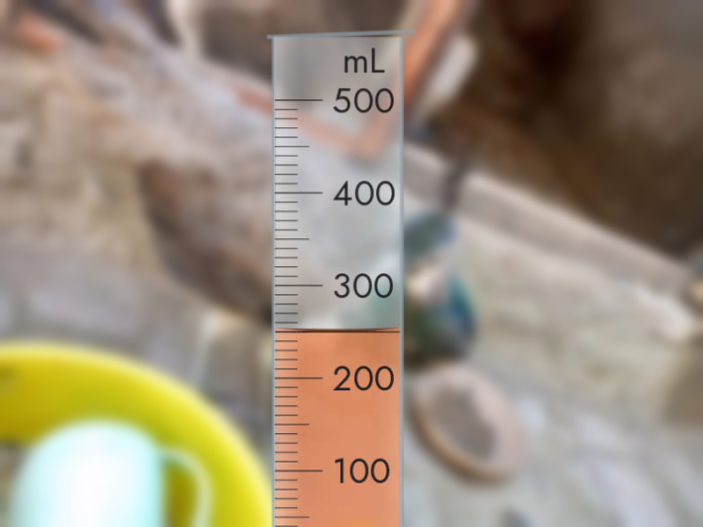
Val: 250; mL
